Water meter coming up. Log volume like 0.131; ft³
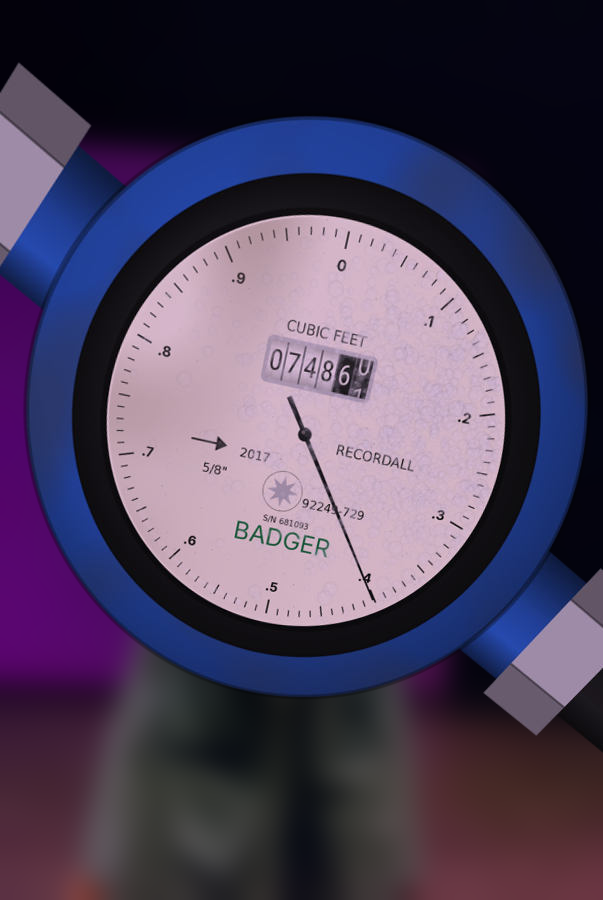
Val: 74860.40; ft³
